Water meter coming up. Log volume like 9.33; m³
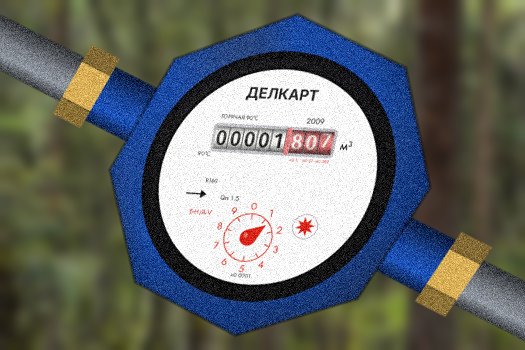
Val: 1.8071; m³
